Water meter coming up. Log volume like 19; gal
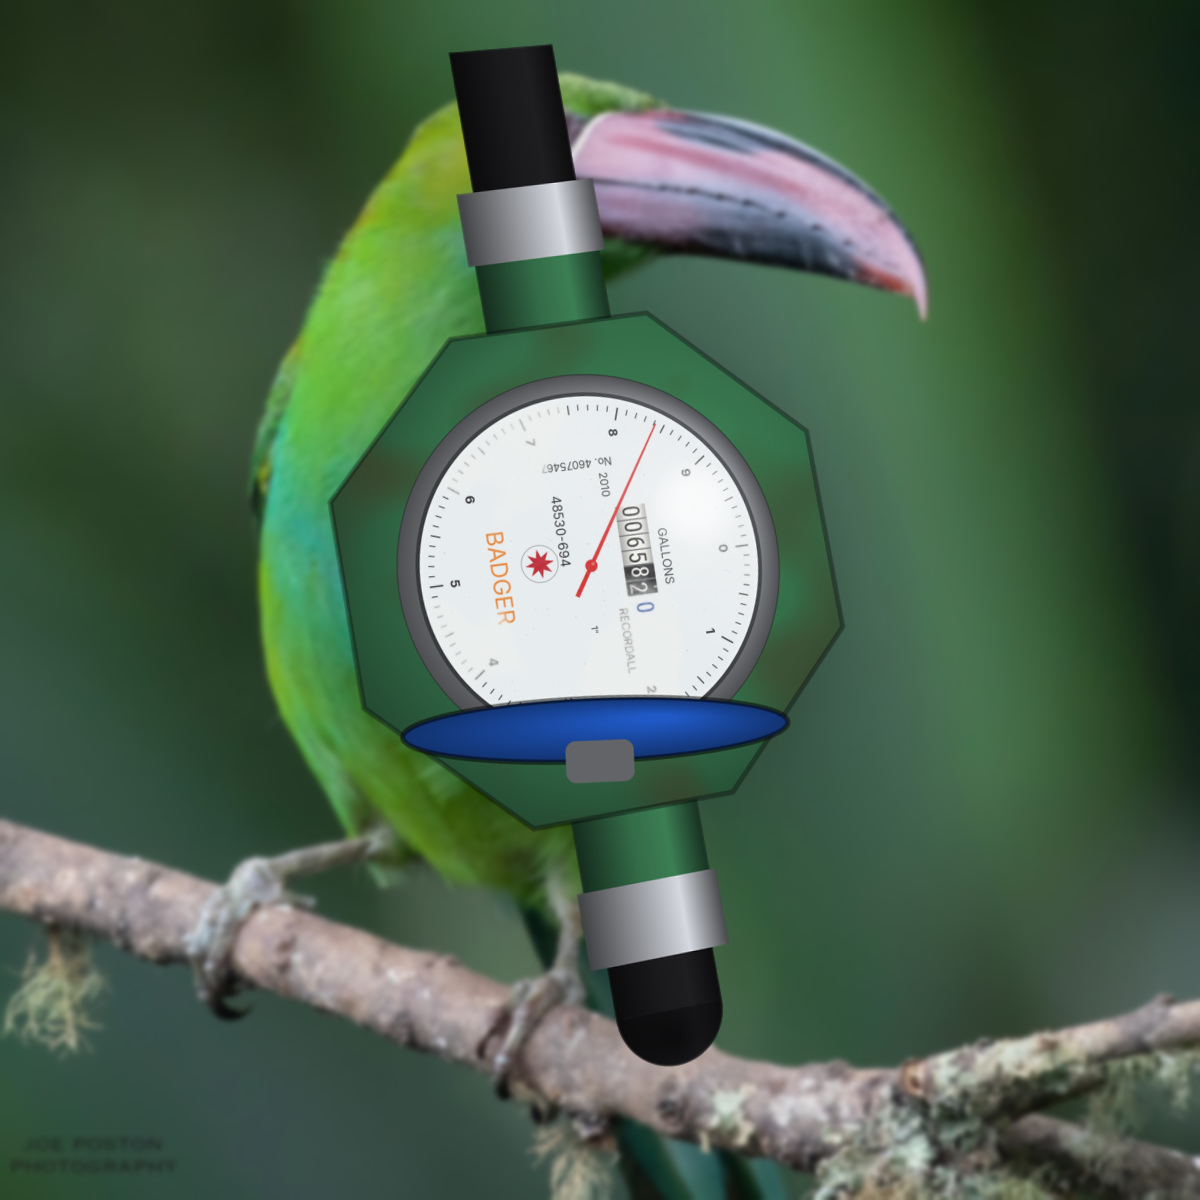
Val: 65818.4; gal
